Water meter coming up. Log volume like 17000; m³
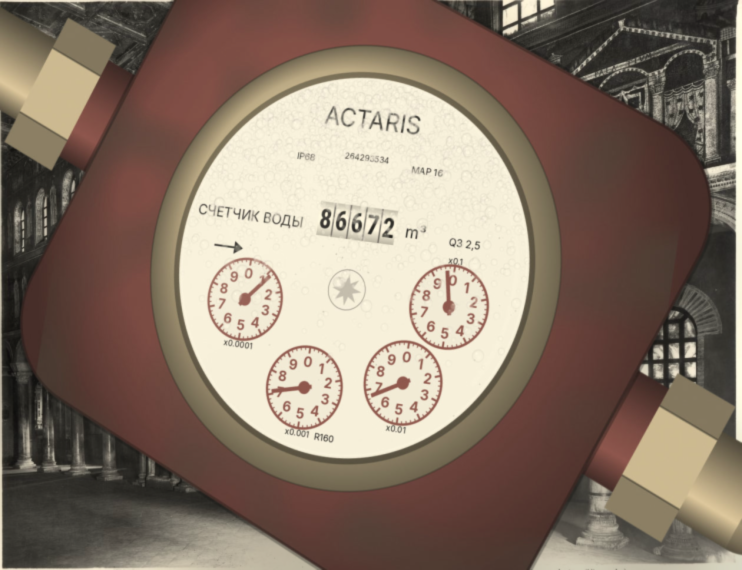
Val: 86671.9671; m³
